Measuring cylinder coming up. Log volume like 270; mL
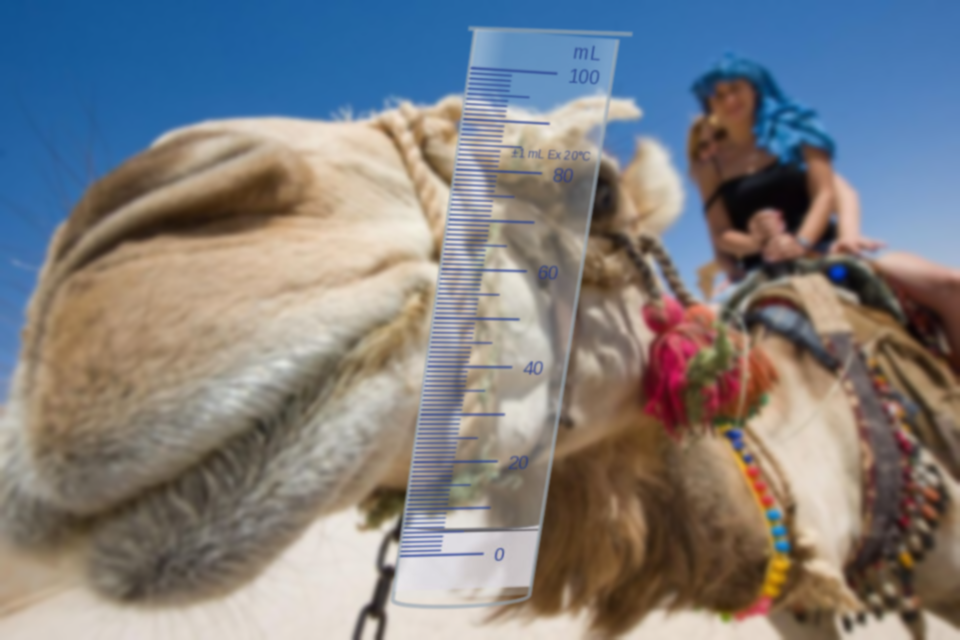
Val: 5; mL
